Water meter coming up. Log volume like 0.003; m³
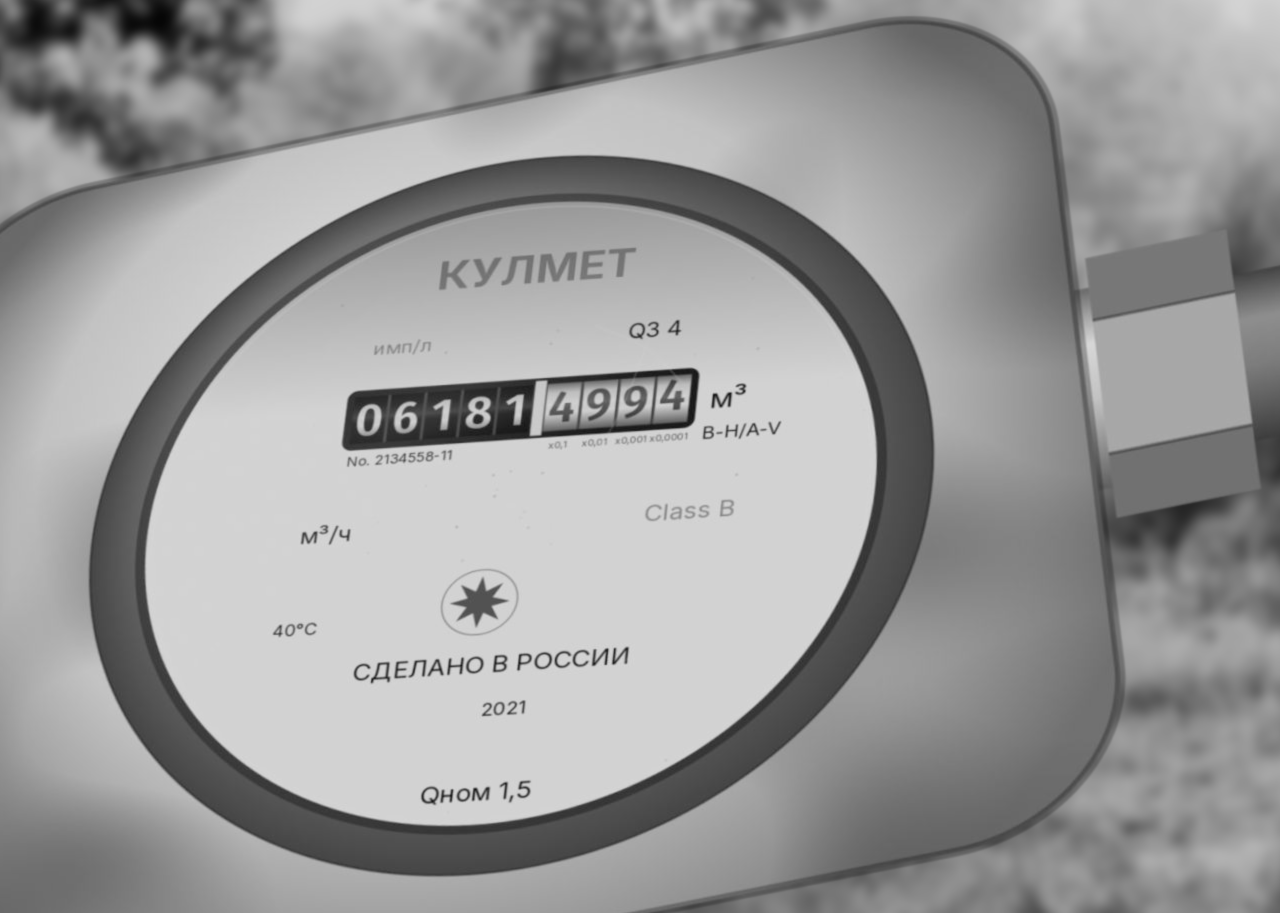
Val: 6181.4994; m³
